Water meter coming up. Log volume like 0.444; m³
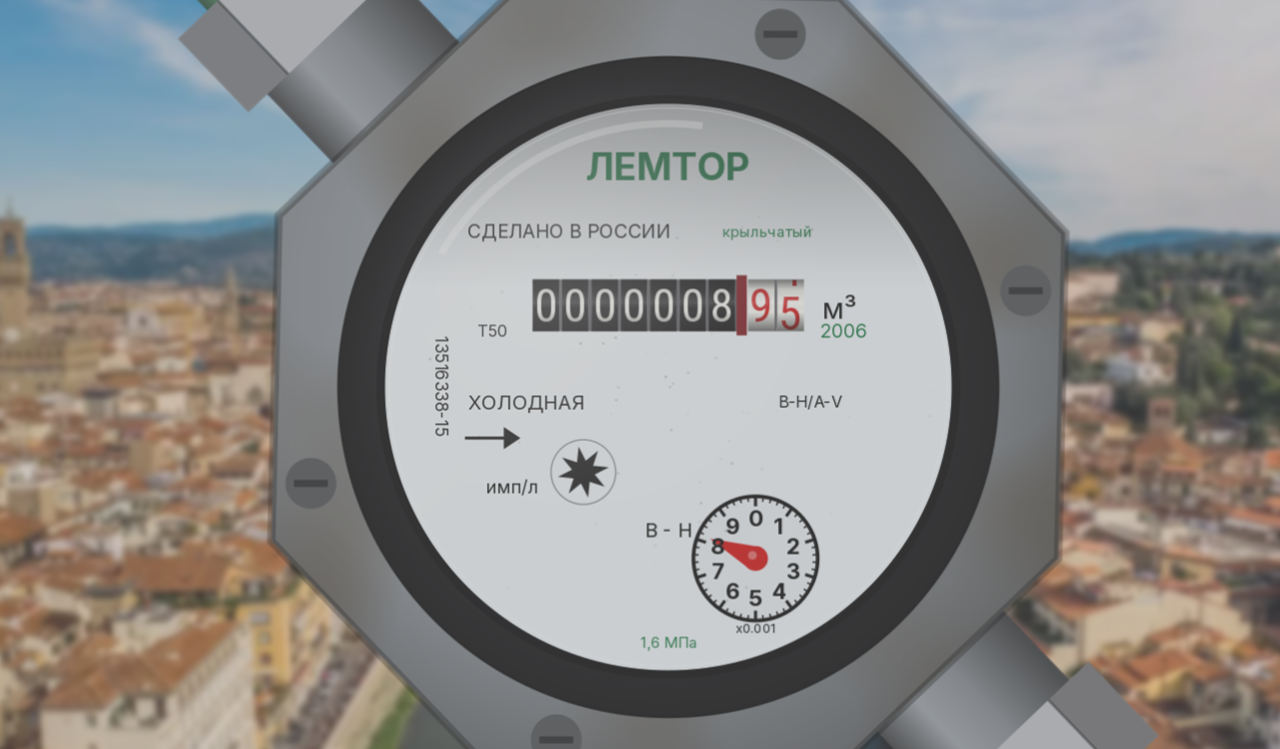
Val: 8.948; m³
